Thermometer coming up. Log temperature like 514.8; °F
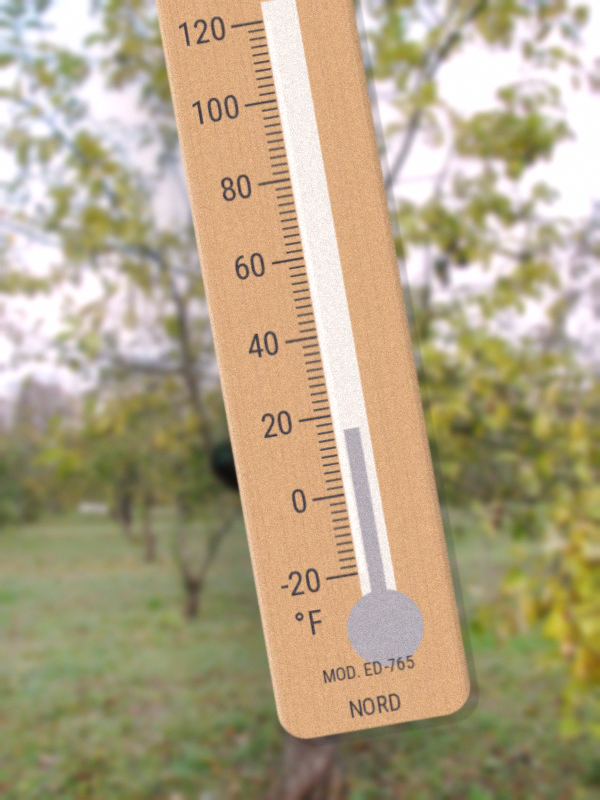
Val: 16; °F
